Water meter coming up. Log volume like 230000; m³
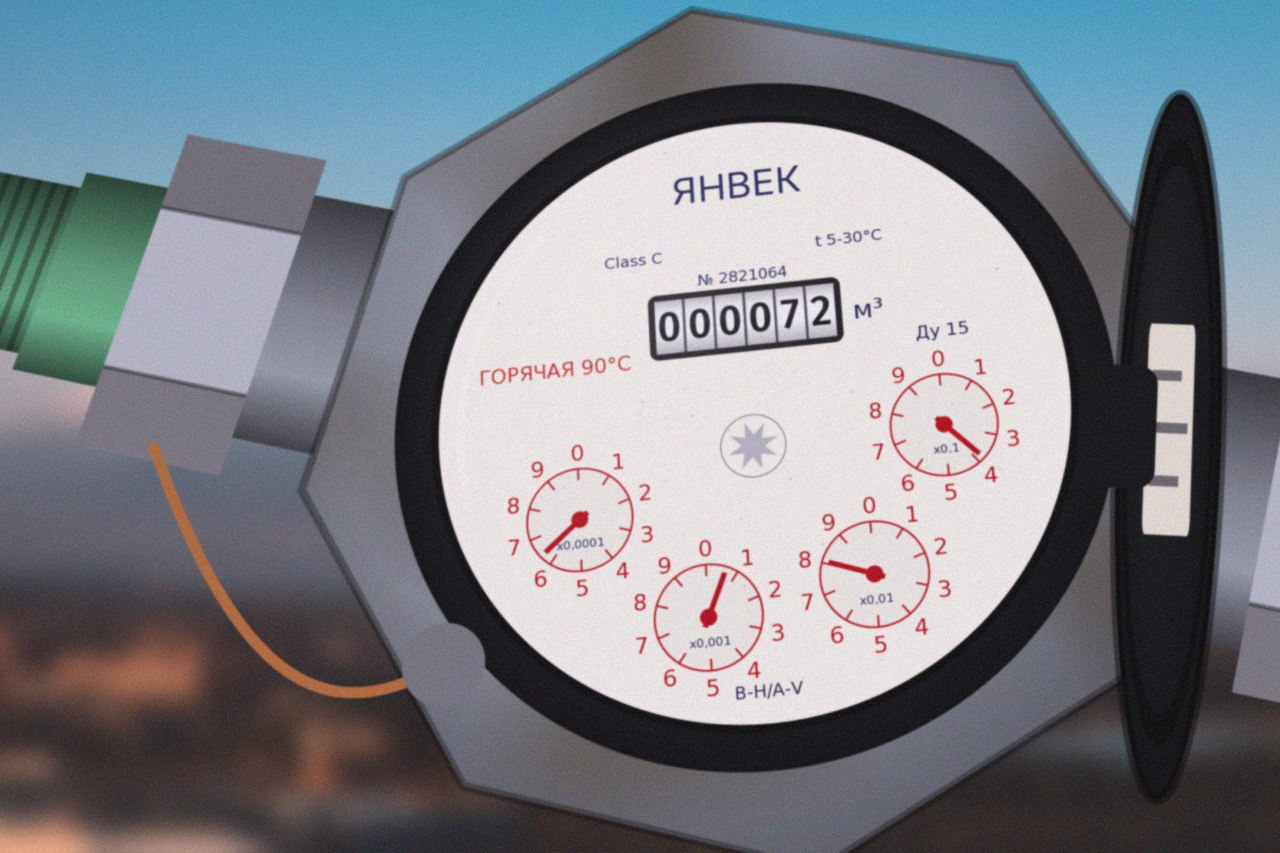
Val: 72.3806; m³
